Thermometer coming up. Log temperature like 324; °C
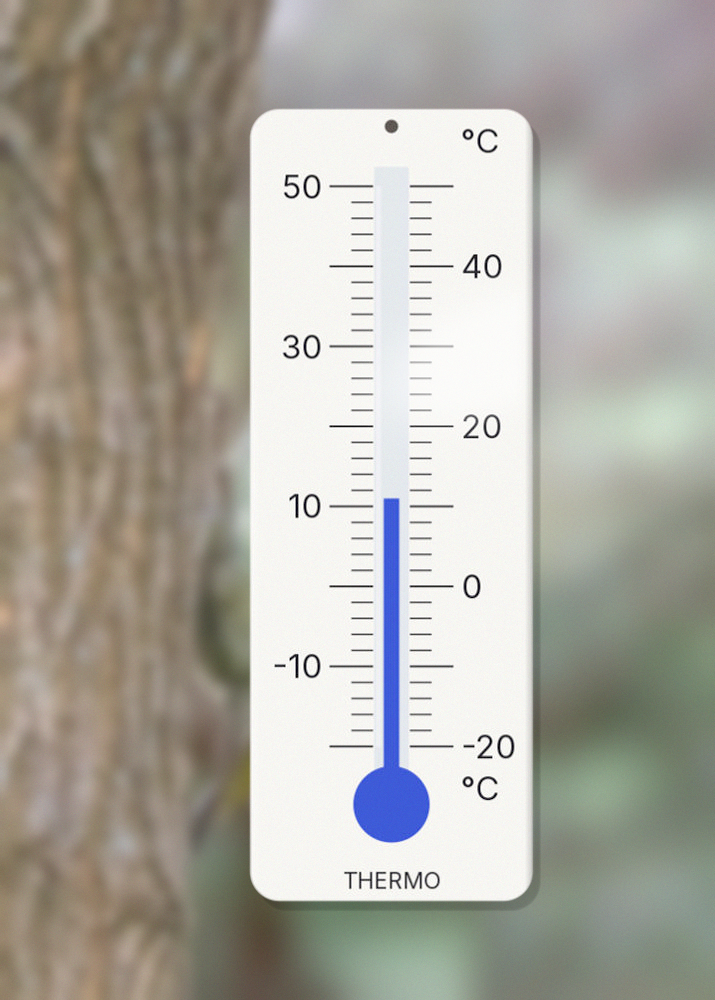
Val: 11; °C
